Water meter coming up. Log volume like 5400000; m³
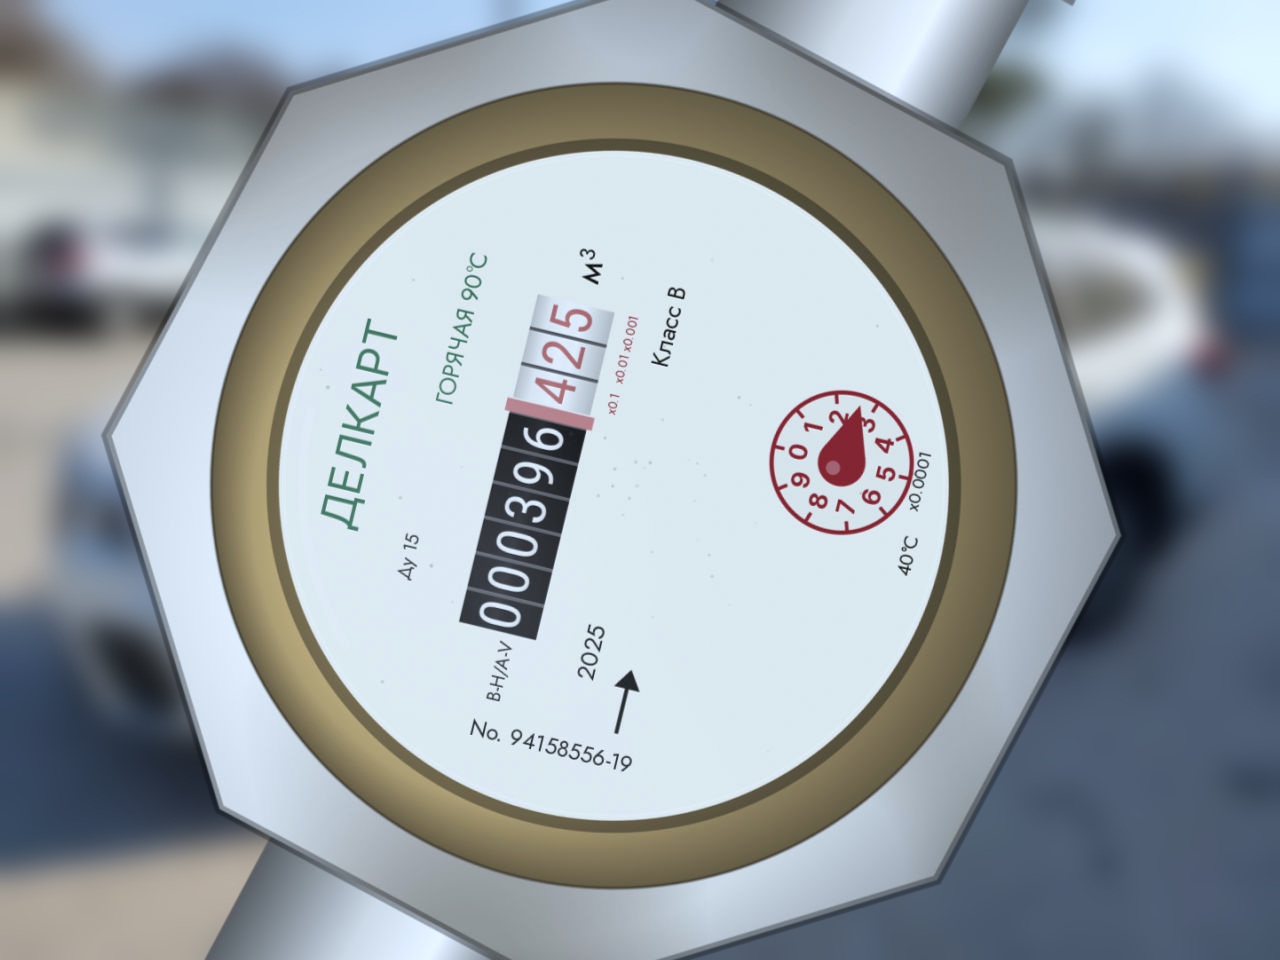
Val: 396.4252; m³
